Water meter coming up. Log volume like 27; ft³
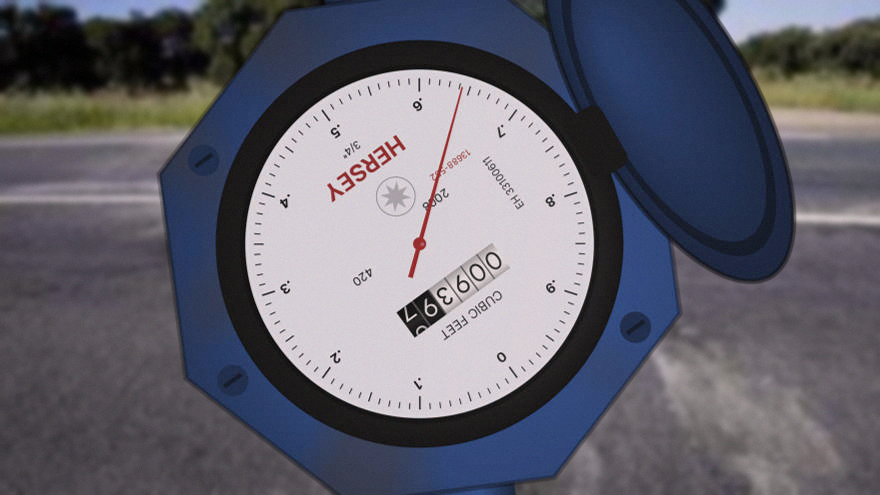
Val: 9396.64; ft³
